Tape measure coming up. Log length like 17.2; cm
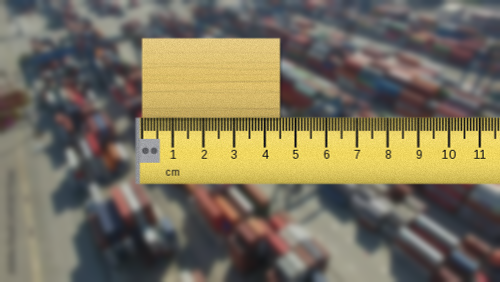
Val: 4.5; cm
